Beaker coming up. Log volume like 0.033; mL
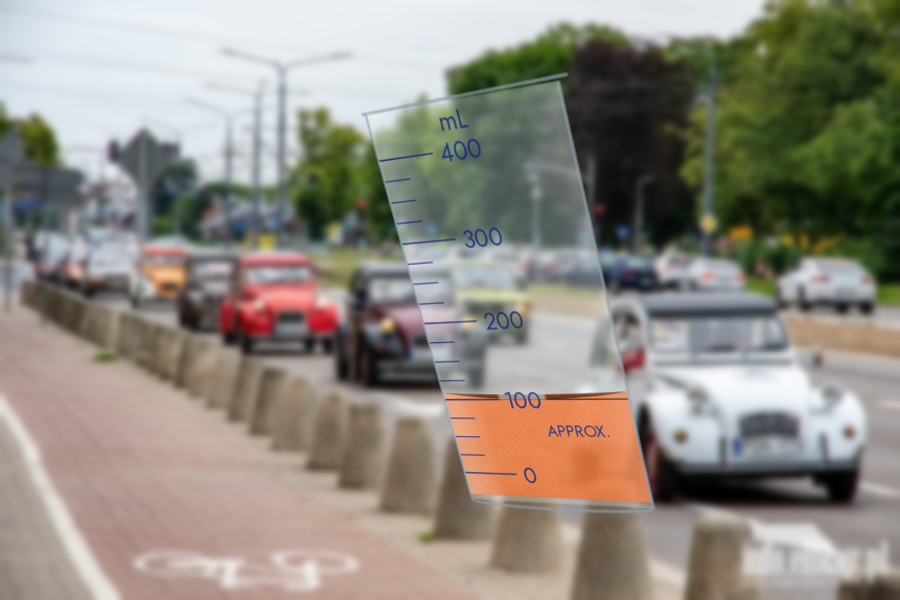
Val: 100; mL
